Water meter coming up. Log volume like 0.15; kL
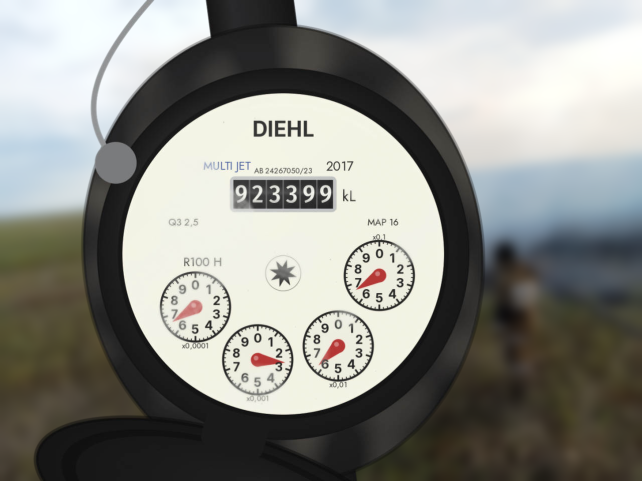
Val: 923399.6626; kL
